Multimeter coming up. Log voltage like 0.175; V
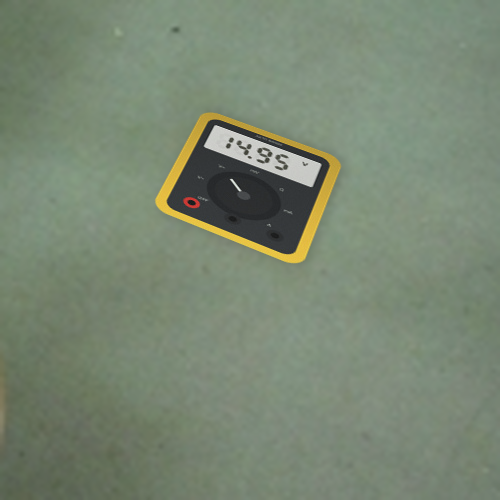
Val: 14.95; V
